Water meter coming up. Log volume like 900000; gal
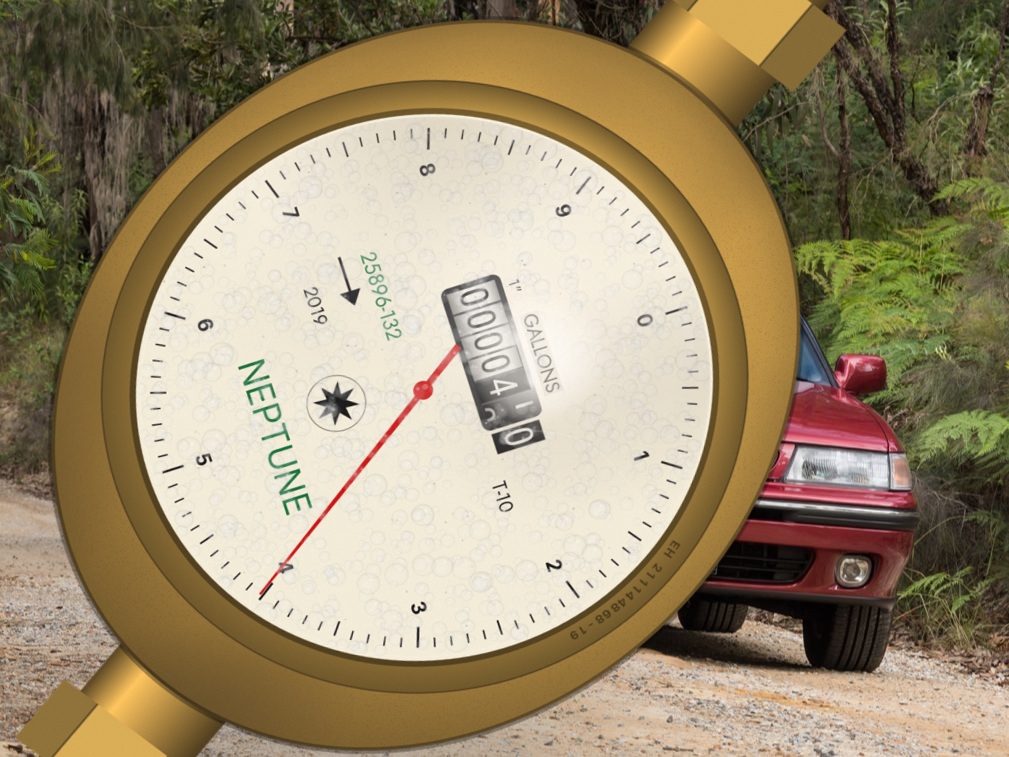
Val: 414.0; gal
